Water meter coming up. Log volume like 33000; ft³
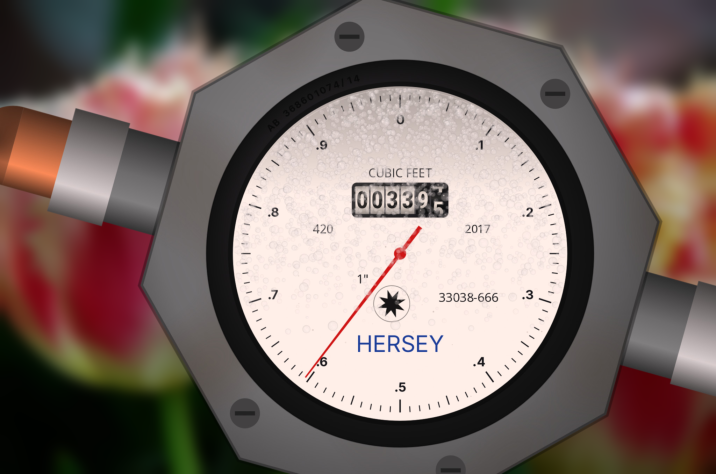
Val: 3394.60; ft³
